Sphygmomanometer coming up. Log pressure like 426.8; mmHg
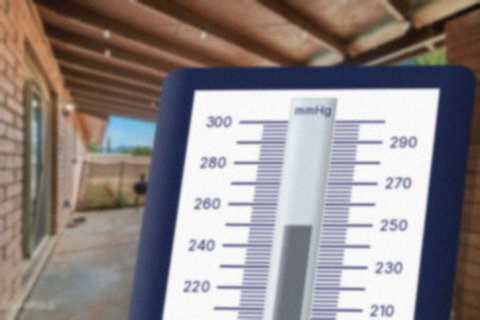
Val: 250; mmHg
